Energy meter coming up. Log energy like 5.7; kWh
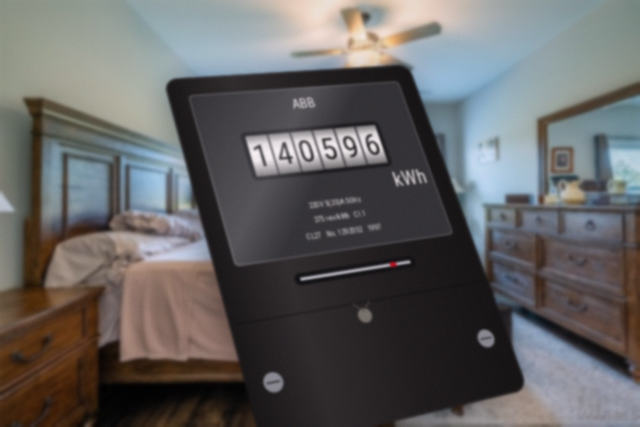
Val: 140596; kWh
